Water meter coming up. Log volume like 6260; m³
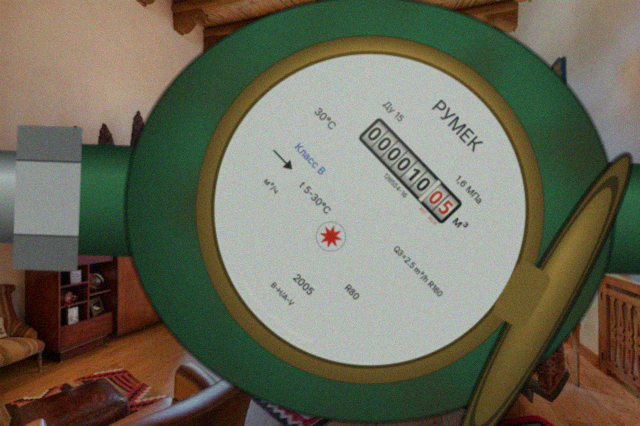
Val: 10.05; m³
